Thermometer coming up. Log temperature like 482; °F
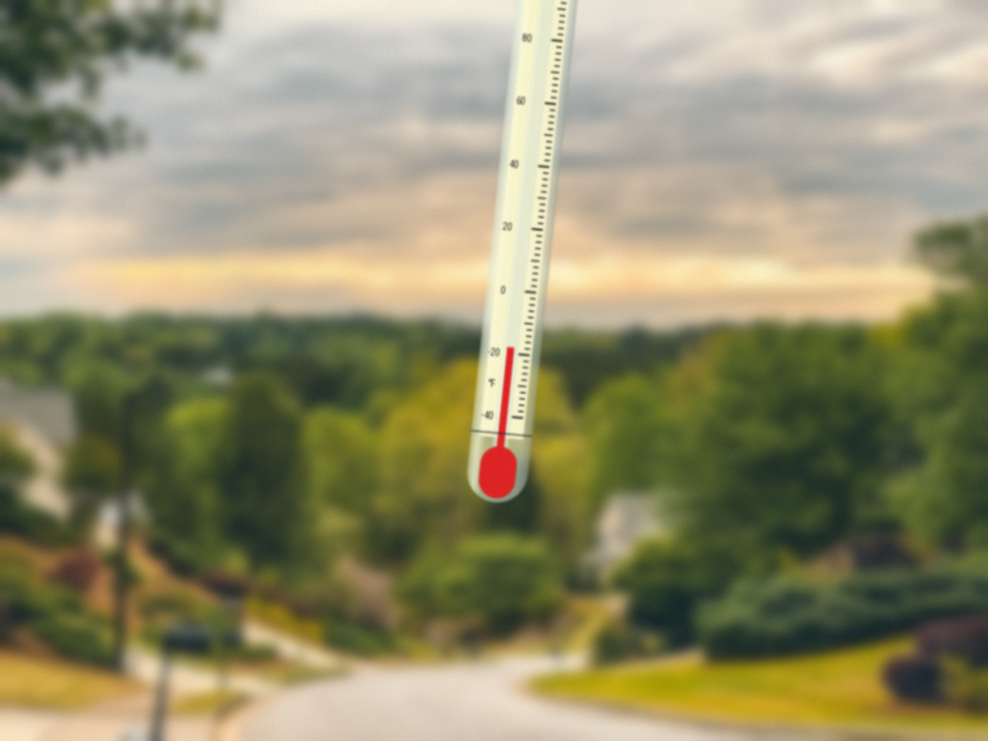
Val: -18; °F
